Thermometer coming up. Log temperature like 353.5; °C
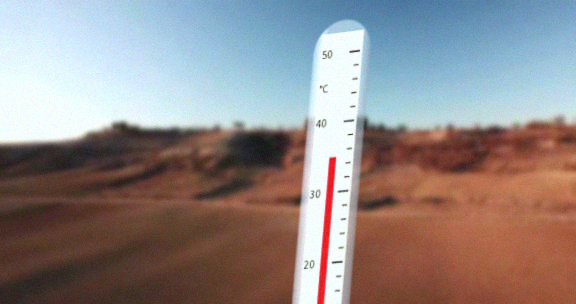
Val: 35; °C
